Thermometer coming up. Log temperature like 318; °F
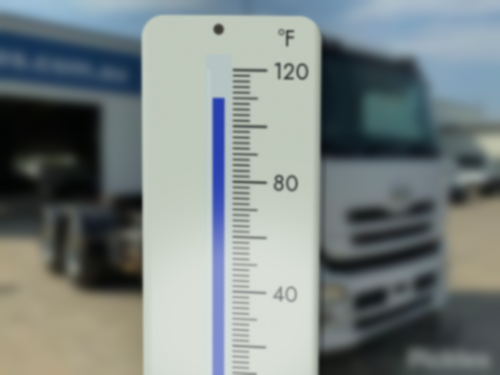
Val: 110; °F
